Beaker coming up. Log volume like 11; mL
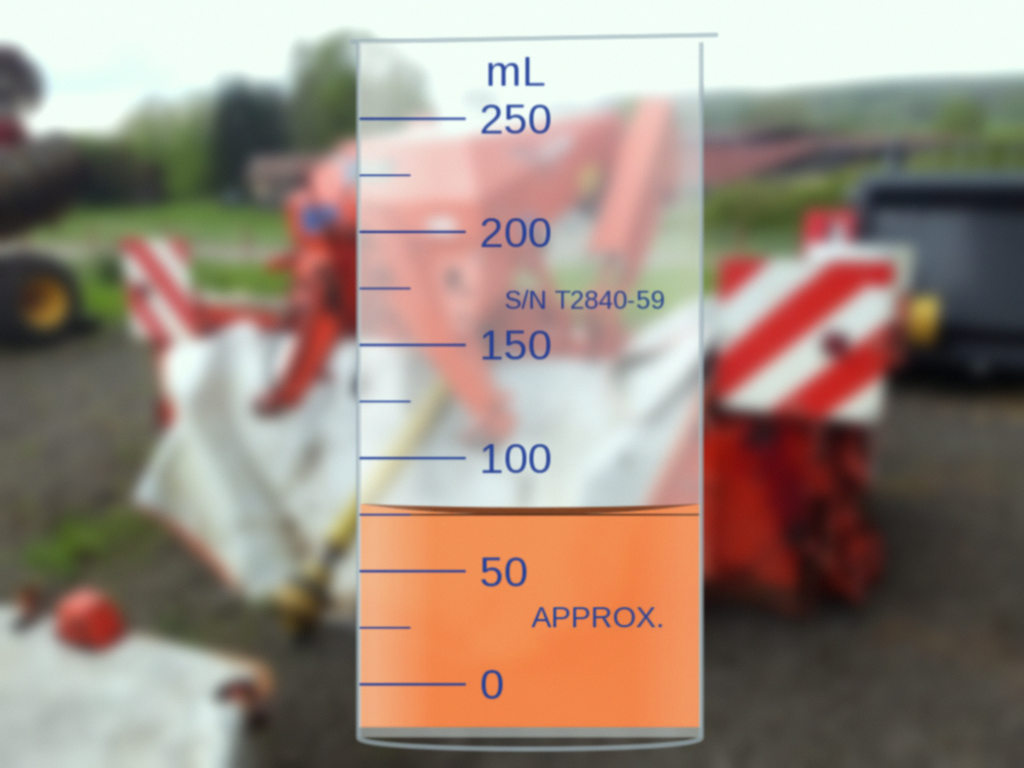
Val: 75; mL
